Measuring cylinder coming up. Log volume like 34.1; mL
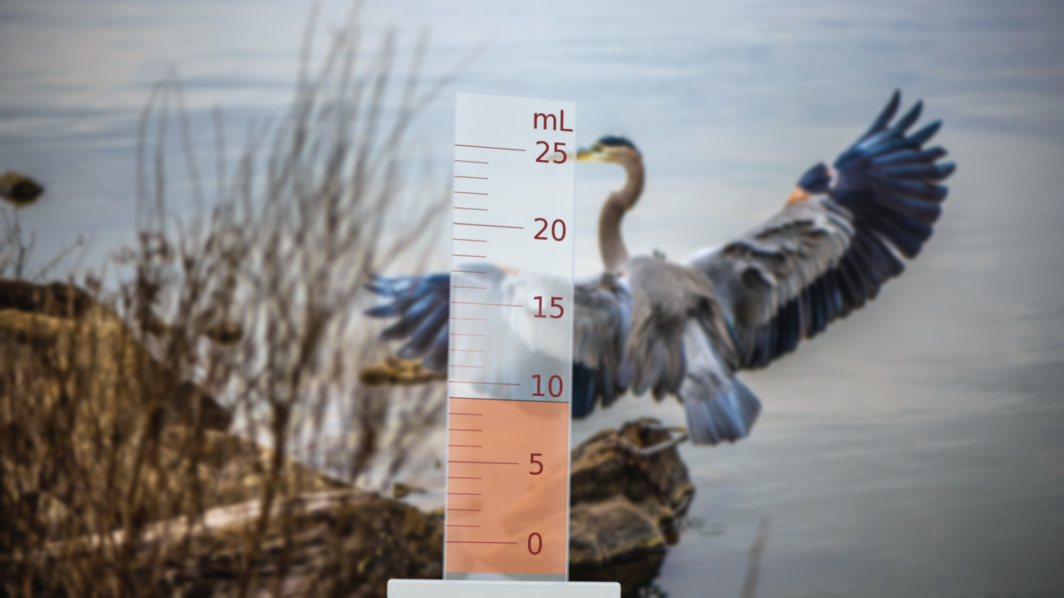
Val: 9; mL
